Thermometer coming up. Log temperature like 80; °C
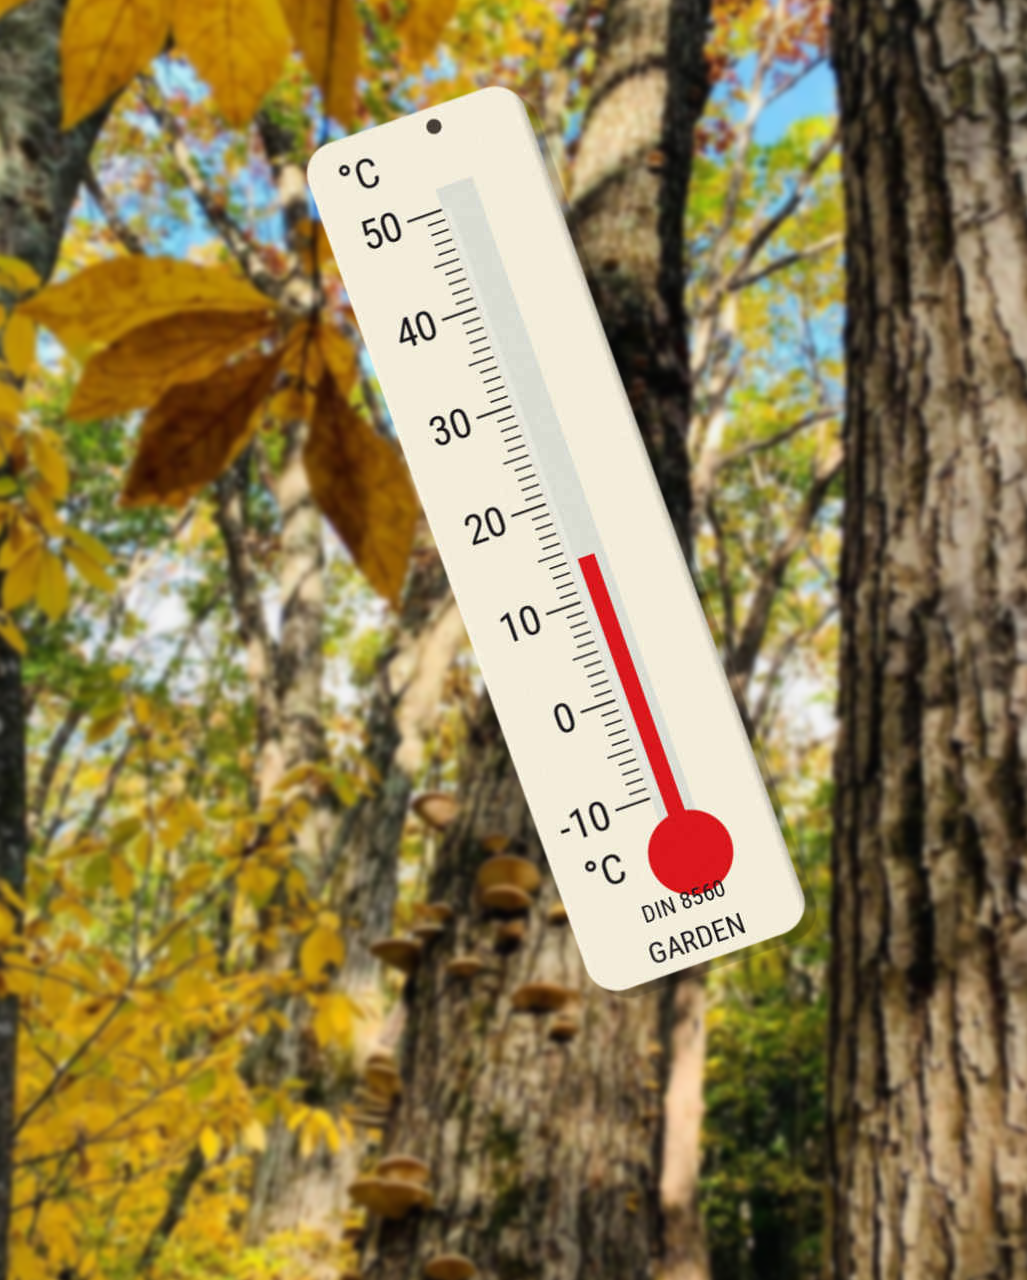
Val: 14; °C
